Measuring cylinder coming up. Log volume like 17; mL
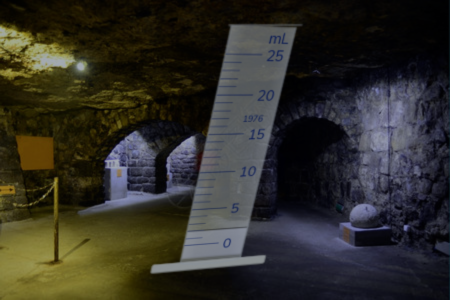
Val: 2; mL
